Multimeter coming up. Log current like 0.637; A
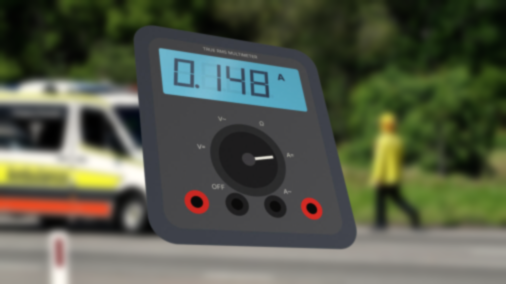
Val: 0.148; A
